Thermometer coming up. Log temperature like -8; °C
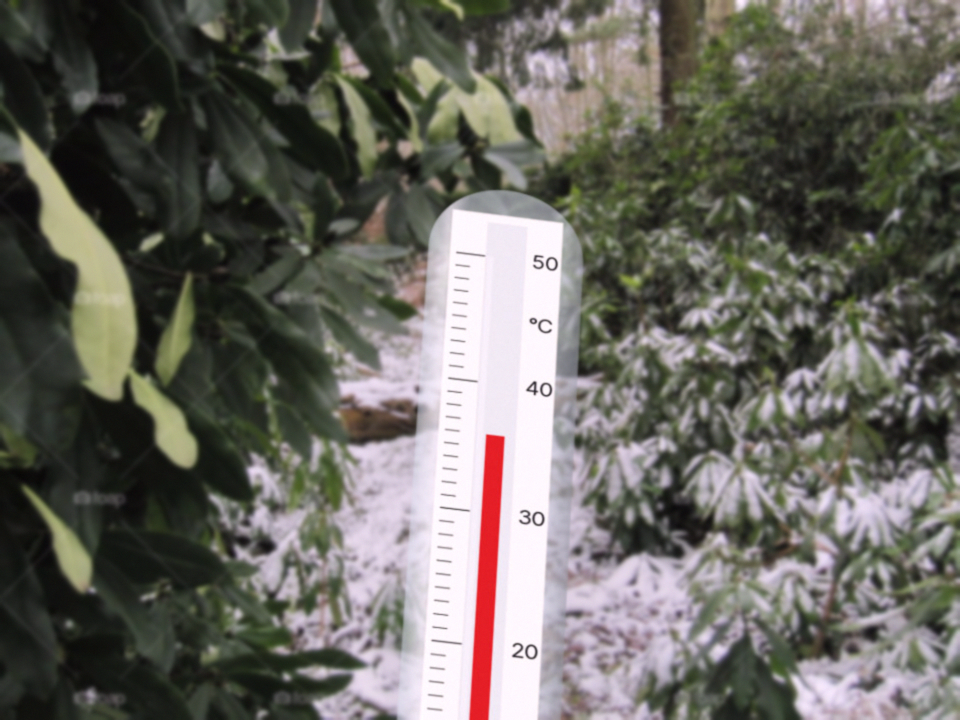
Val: 36; °C
